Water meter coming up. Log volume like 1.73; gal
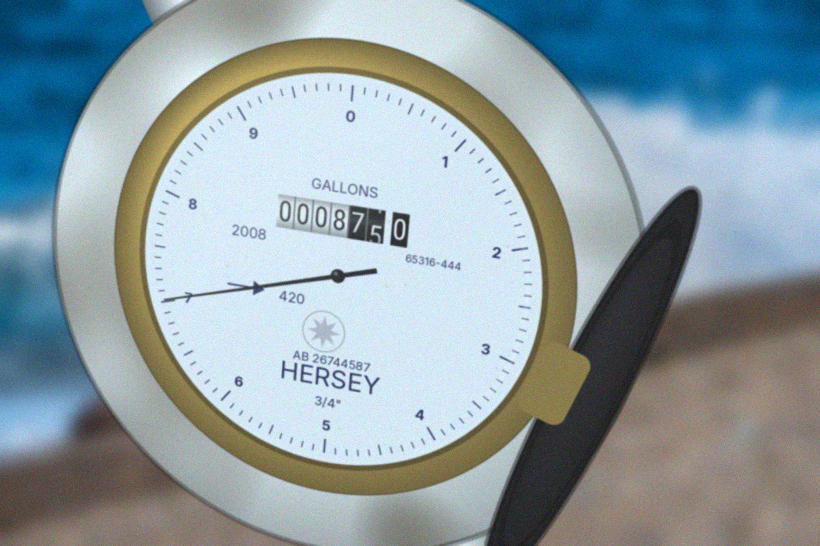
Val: 8747.0; gal
